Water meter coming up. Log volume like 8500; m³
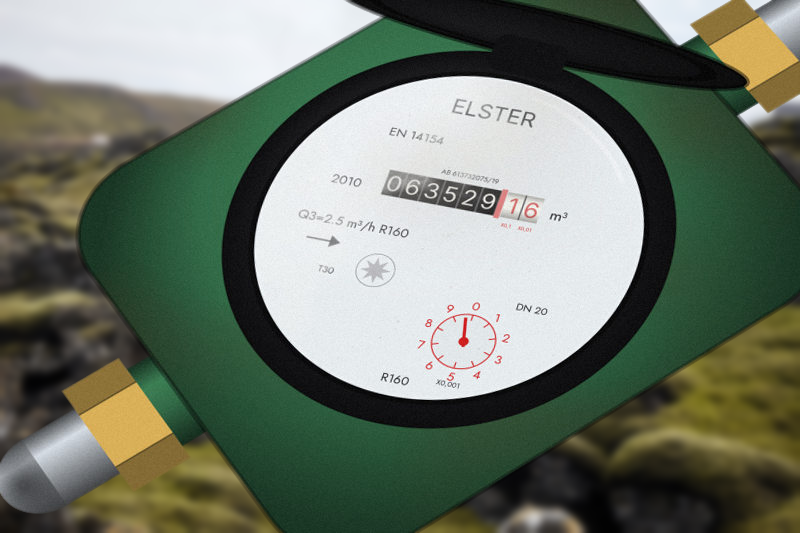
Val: 63529.159; m³
